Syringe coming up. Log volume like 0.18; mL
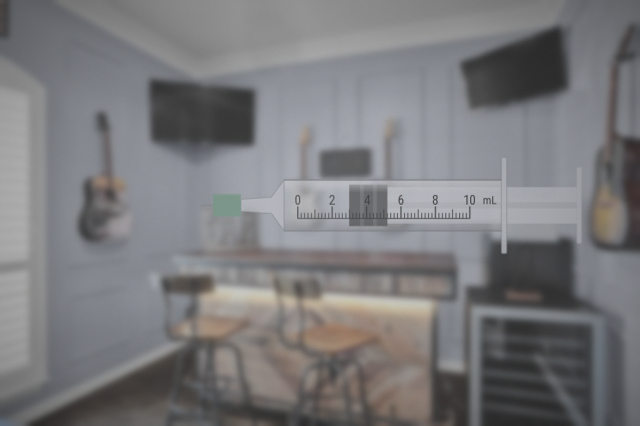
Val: 3; mL
